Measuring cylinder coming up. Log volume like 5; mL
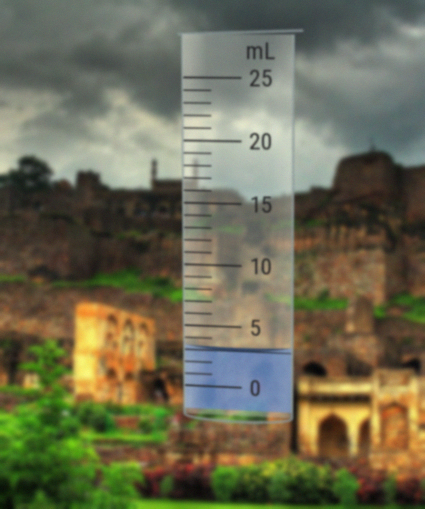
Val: 3; mL
